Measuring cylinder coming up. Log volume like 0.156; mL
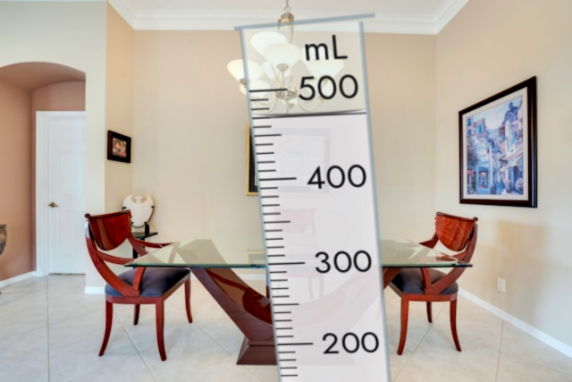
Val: 470; mL
